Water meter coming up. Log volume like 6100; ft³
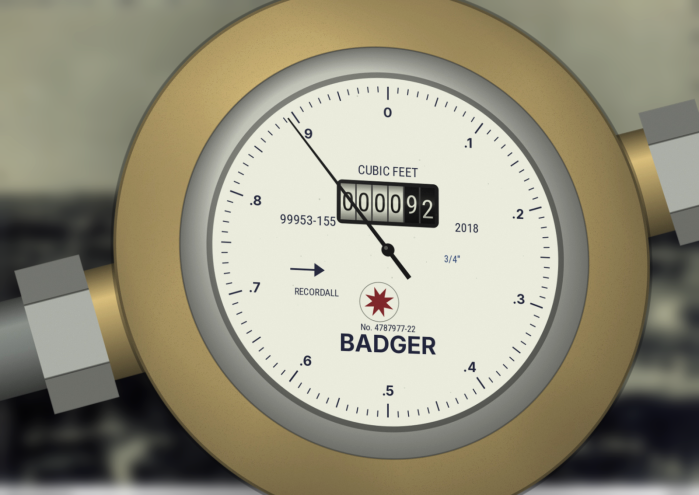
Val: 91.89; ft³
